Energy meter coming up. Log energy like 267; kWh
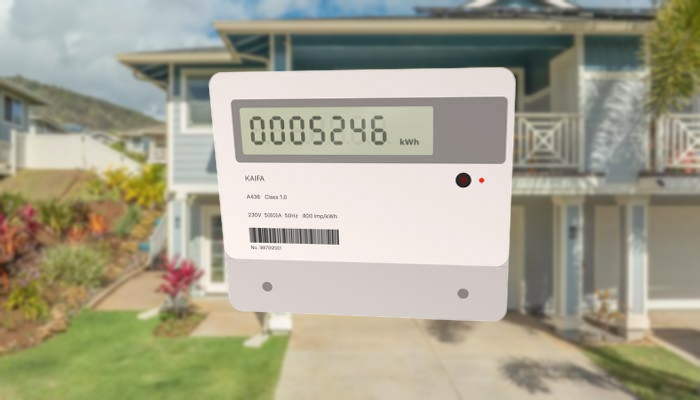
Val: 5246; kWh
